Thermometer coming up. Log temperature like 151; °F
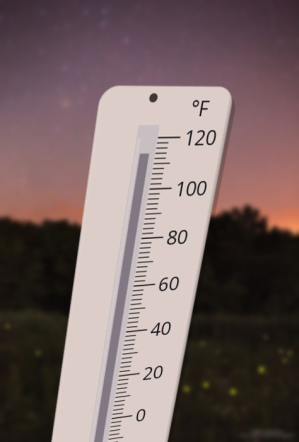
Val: 114; °F
